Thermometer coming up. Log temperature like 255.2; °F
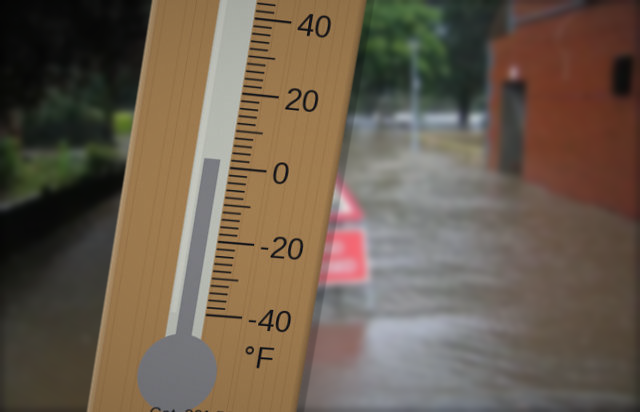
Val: 2; °F
